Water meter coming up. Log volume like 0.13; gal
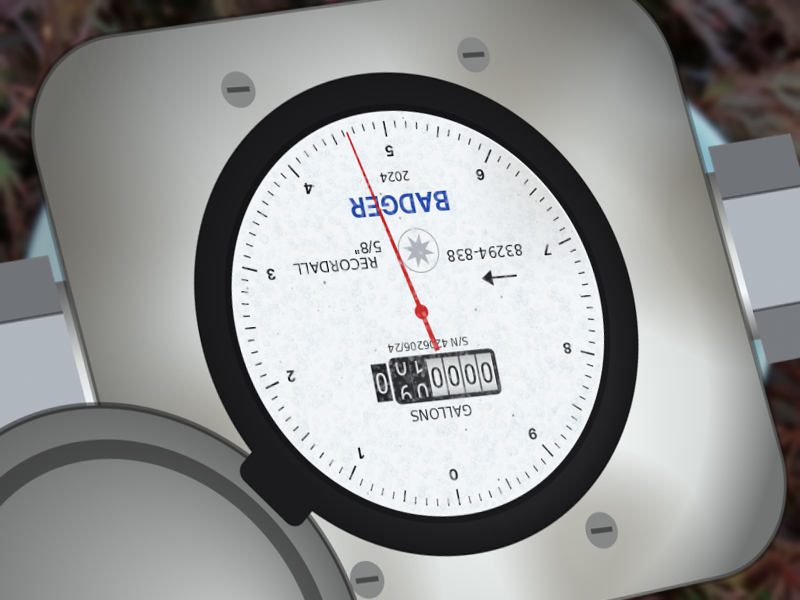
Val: 94.6; gal
